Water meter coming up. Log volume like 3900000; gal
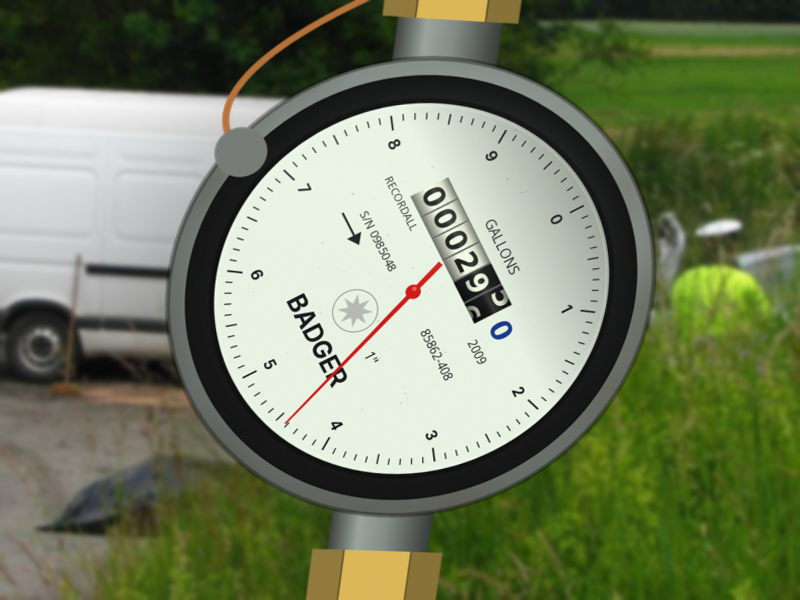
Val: 2954.4; gal
